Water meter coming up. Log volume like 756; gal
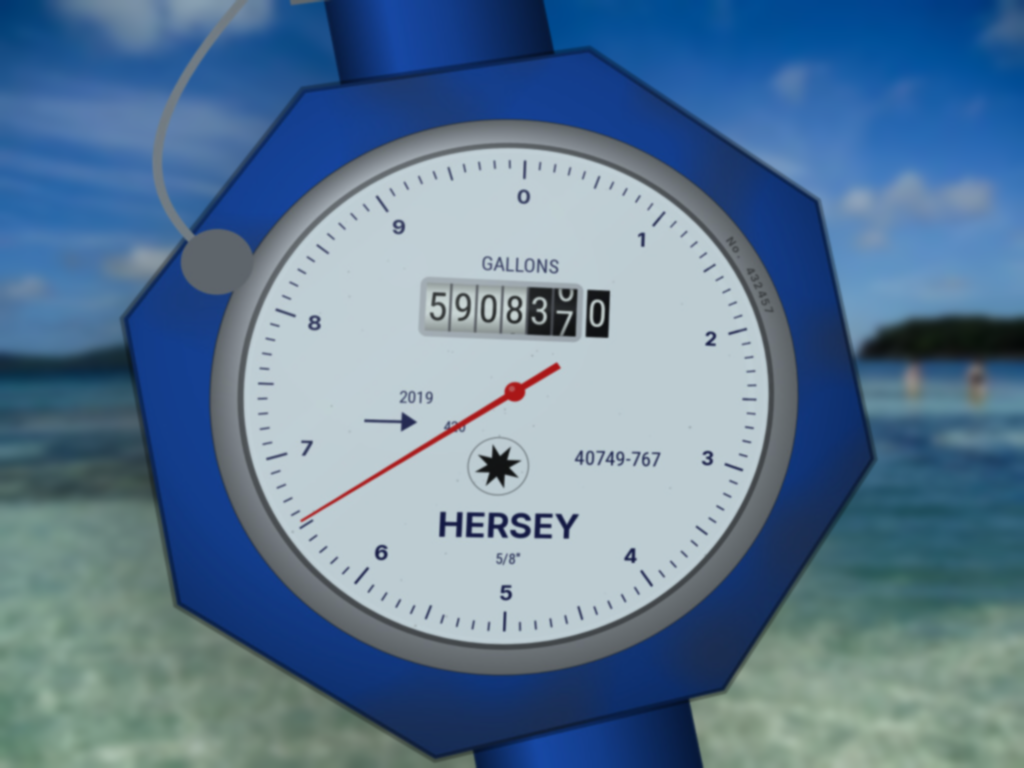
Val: 5908366.5; gal
